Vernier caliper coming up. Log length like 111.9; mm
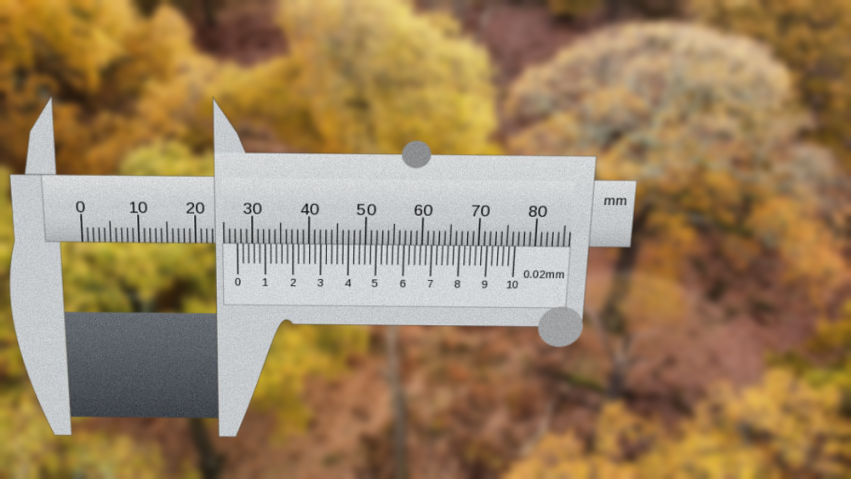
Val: 27.4; mm
